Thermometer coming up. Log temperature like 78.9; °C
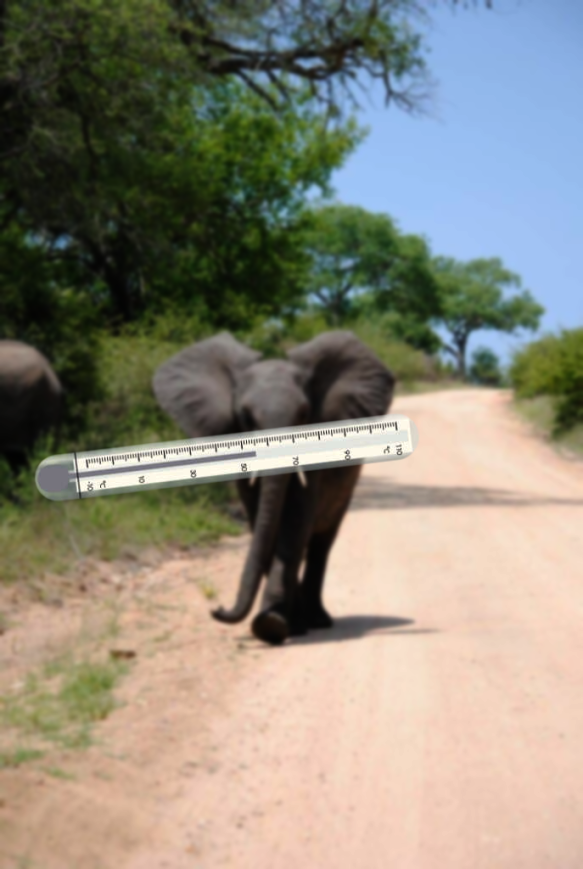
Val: 55; °C
